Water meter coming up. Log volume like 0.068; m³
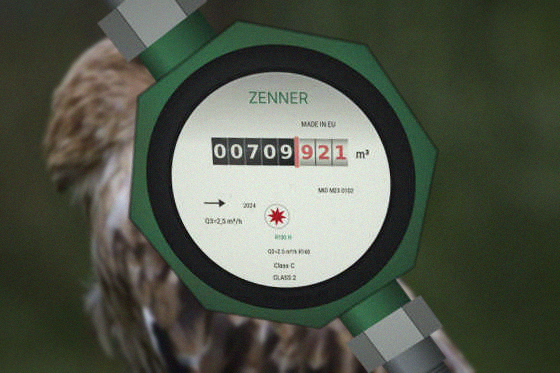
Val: 709.921; m³
